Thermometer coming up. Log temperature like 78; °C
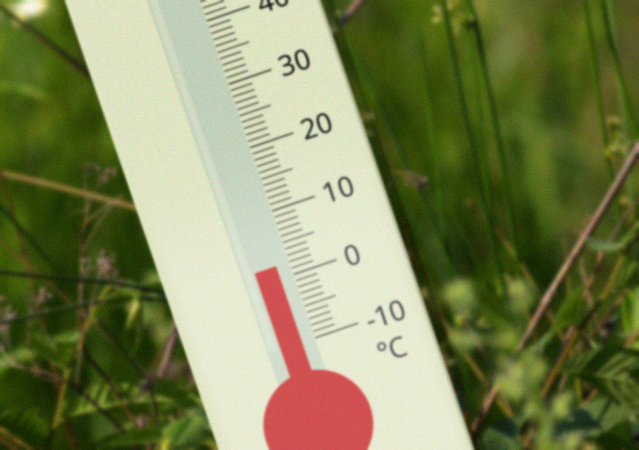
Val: 2; °C
